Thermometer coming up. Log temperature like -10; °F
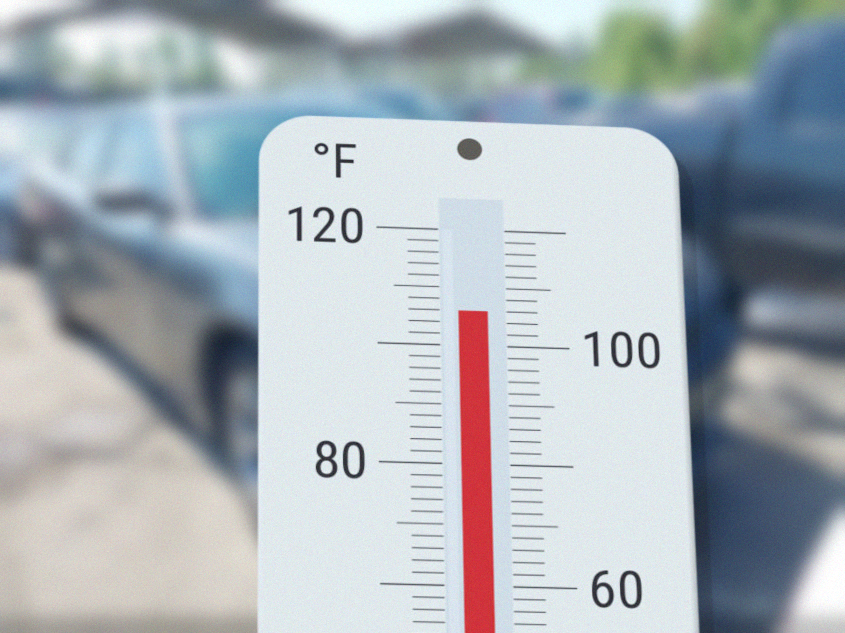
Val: 106; °F
